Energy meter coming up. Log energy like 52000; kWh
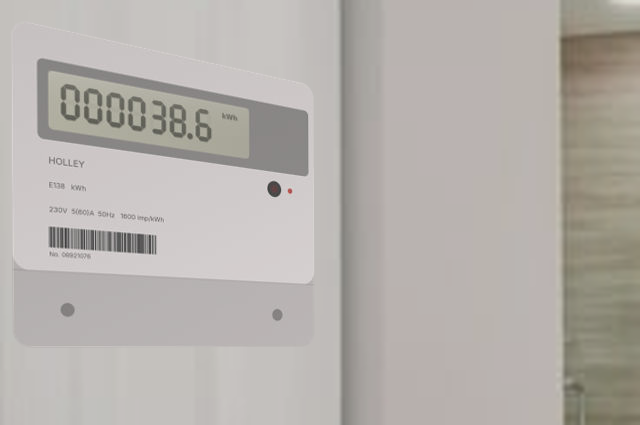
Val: 38.6; kWh
